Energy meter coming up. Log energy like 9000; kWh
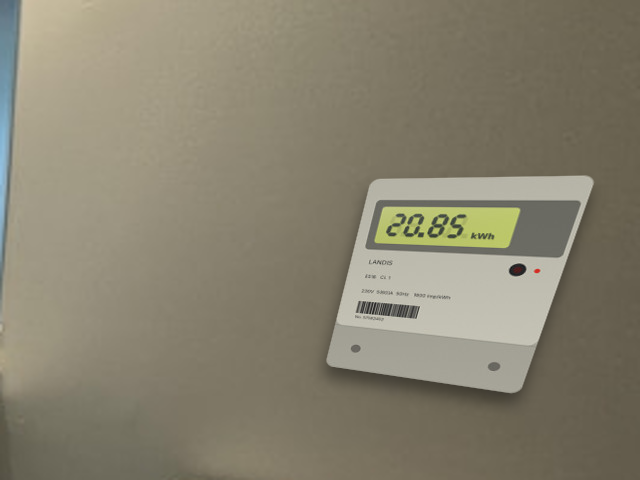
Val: 20.85; kWh
